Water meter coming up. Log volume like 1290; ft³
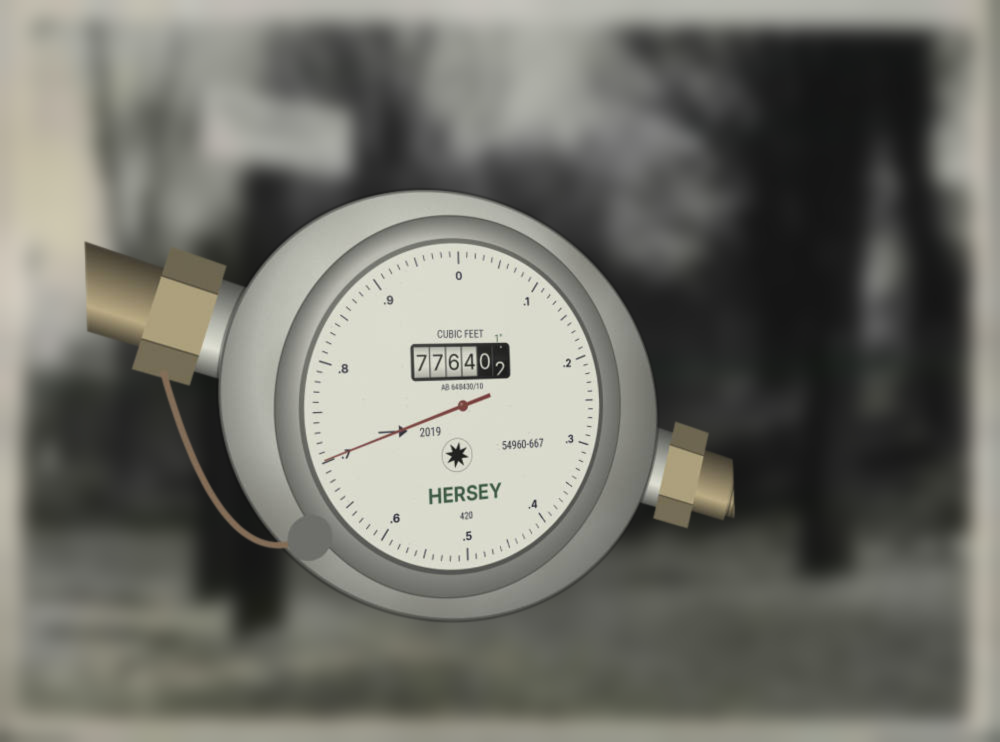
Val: 776401.70; ft³
